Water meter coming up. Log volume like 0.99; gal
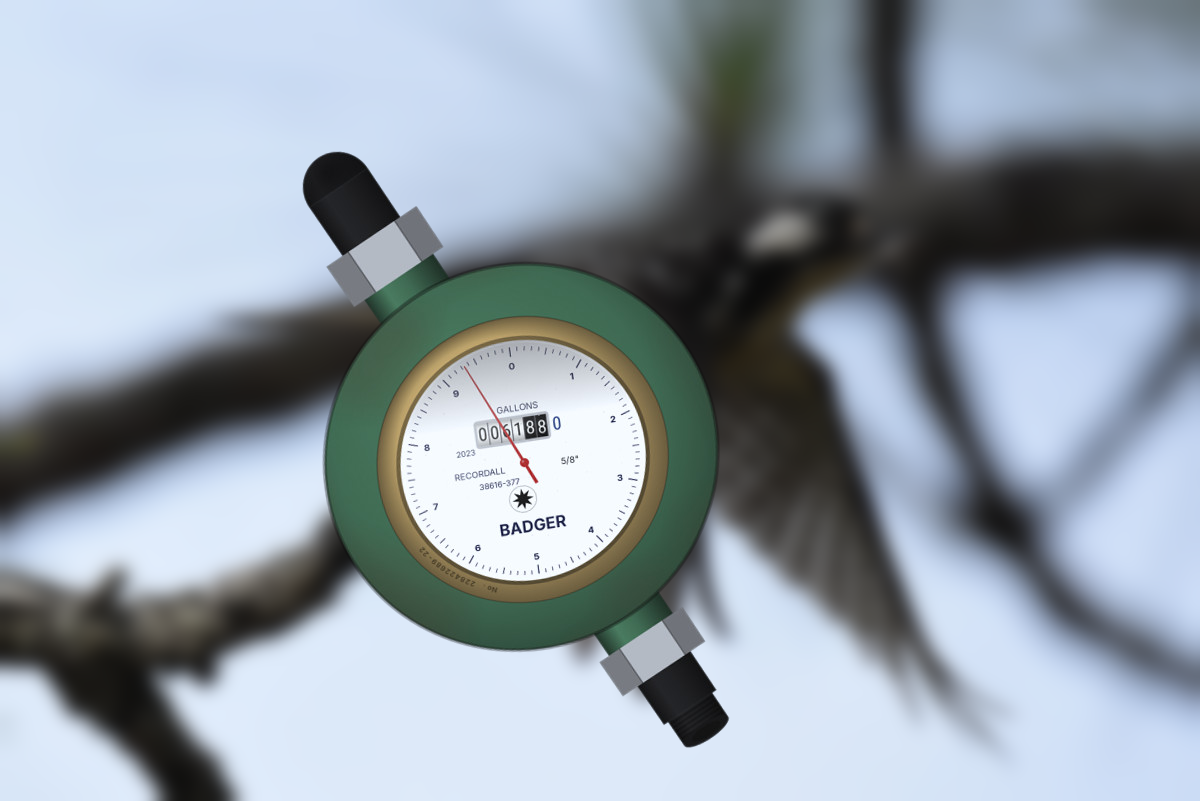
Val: 61879.3; gal
